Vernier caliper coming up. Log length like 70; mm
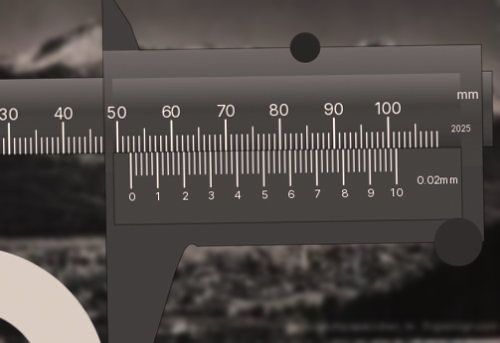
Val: 52.4; mm
